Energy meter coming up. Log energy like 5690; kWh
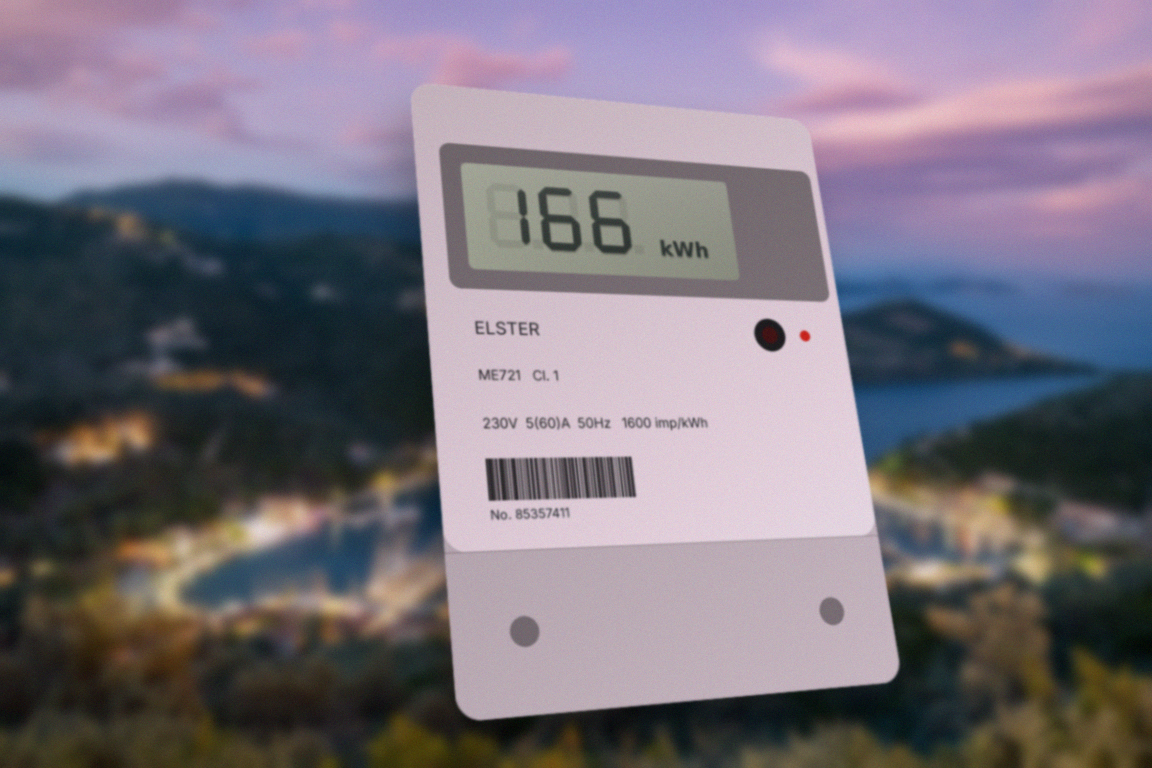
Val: 166; kWh
